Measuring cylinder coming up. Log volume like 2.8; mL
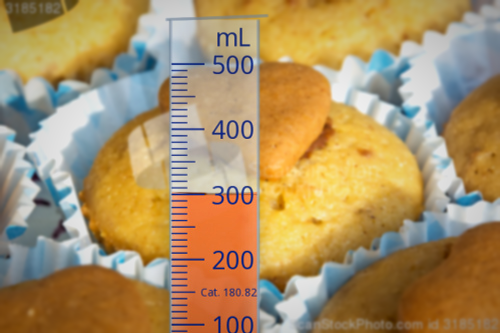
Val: 300; mL
